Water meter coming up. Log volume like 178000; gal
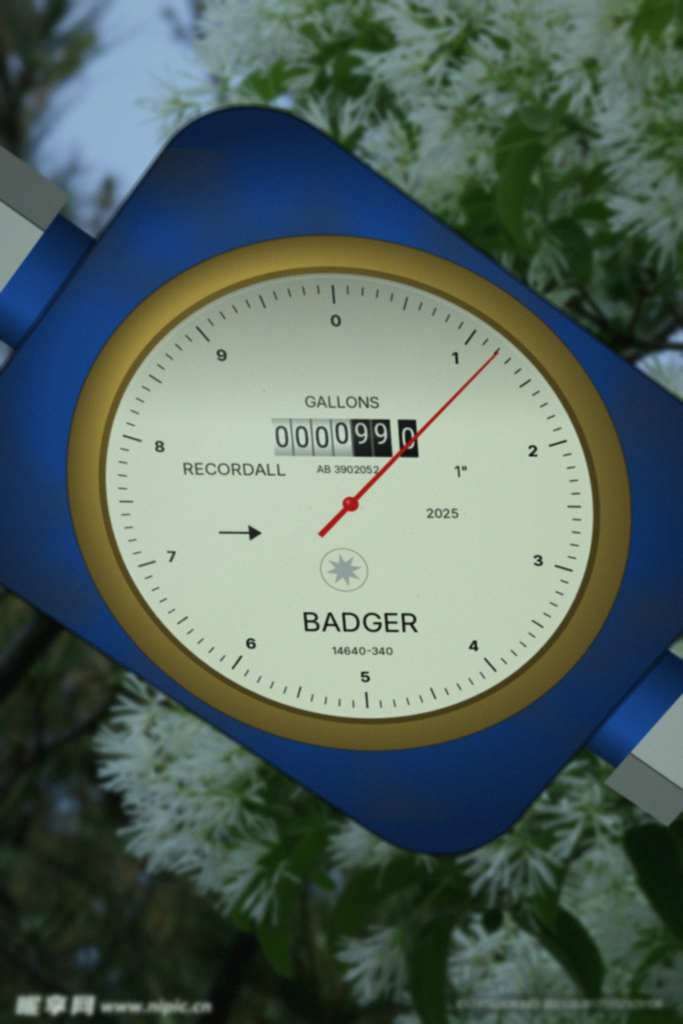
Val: 991.2; gal
